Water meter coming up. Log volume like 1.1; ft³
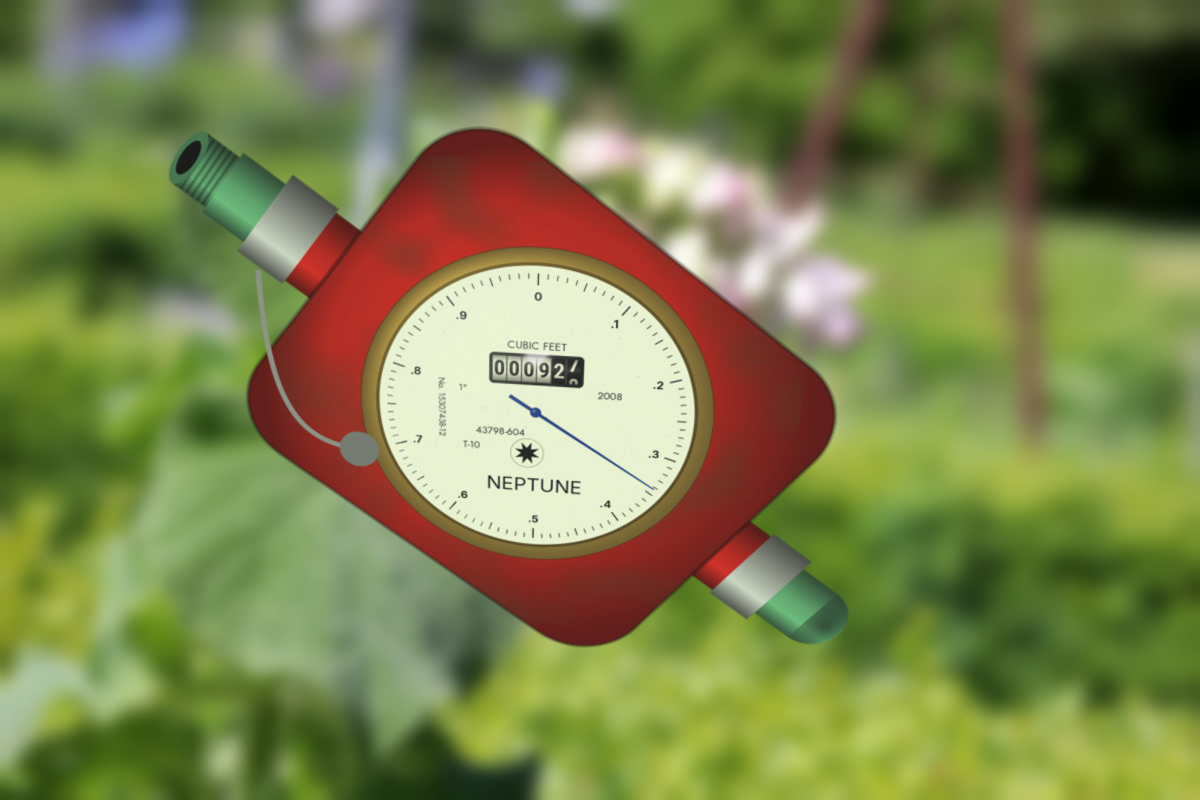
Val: 927.34; ft³
